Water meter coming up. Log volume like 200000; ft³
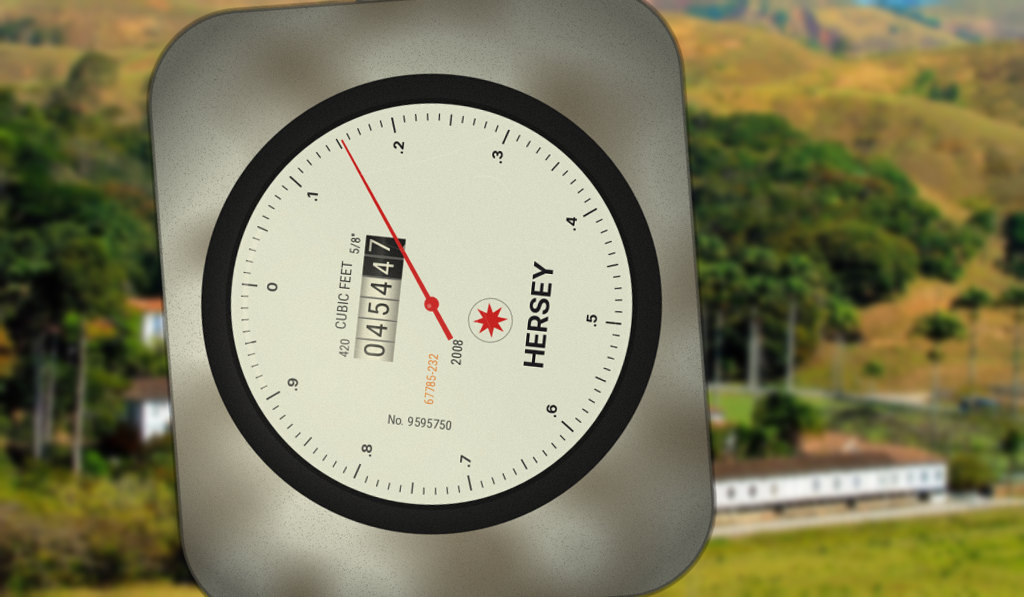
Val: 45447.15; ft³
